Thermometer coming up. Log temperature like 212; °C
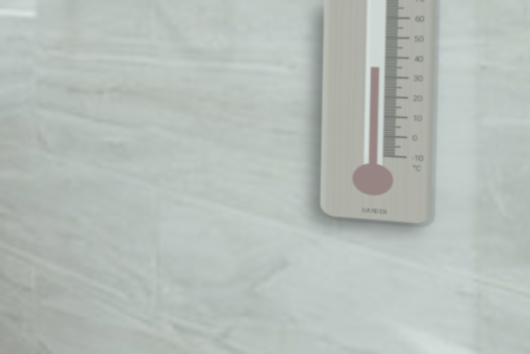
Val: 35; °C
